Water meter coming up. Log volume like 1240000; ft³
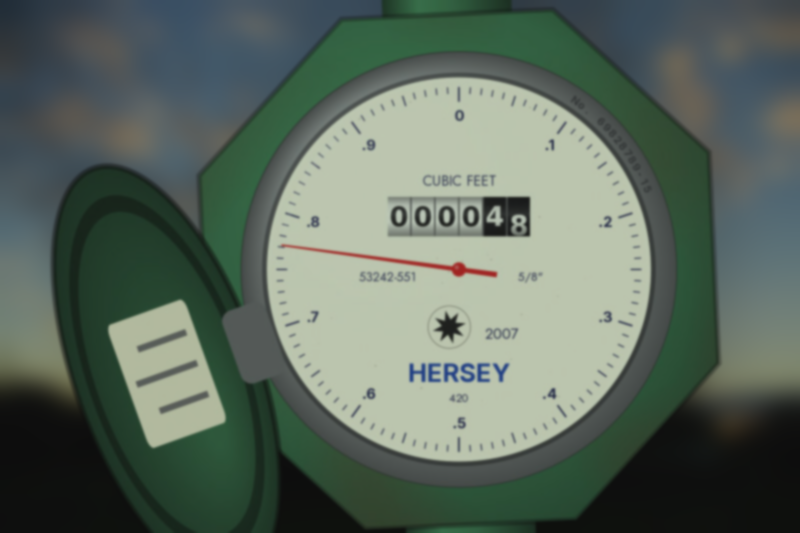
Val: 47.77; ft³
